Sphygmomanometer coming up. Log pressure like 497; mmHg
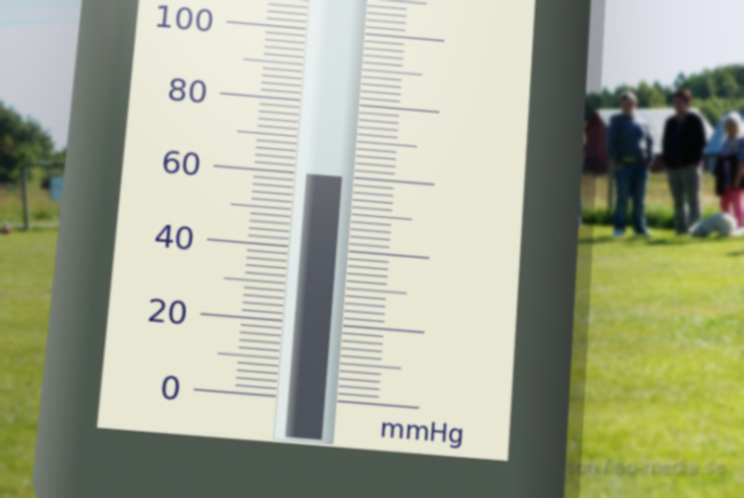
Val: 60; mmHg
